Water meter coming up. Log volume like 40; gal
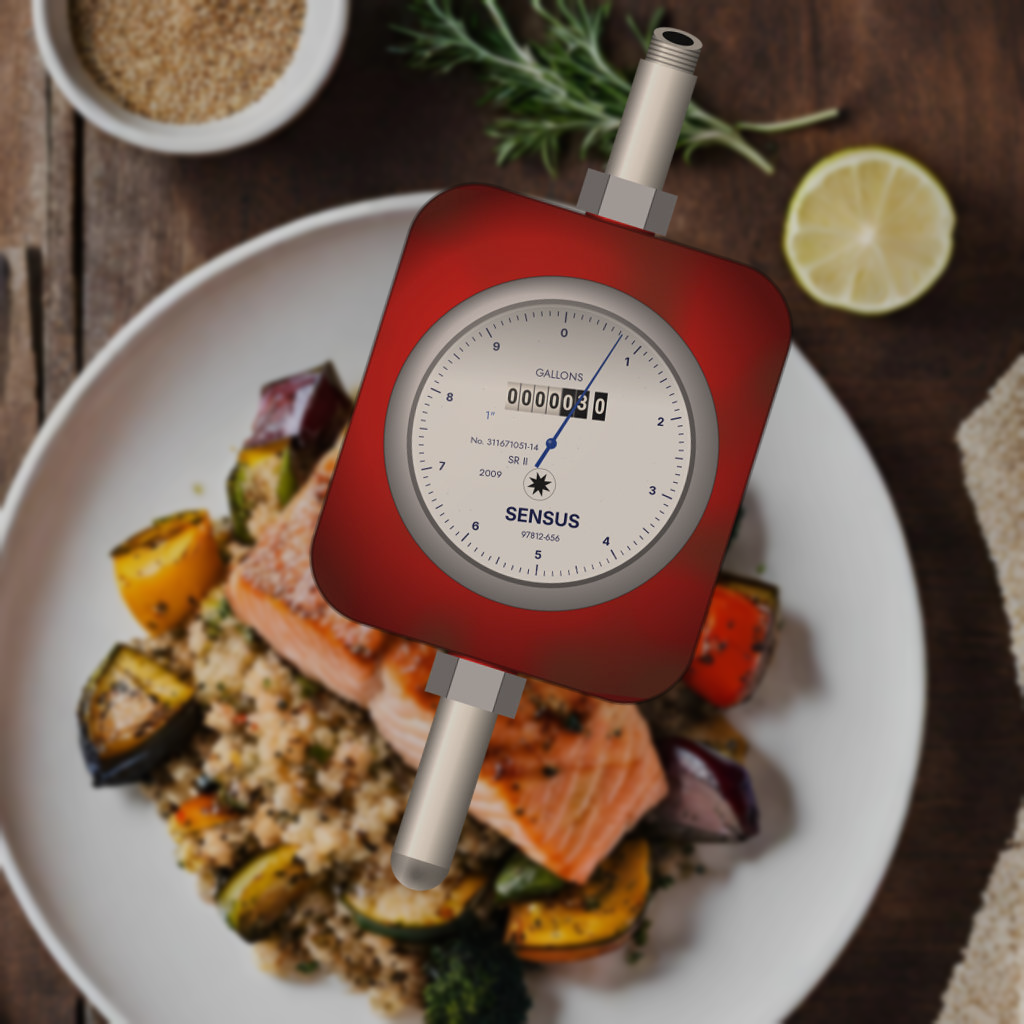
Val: 30.7; gal
